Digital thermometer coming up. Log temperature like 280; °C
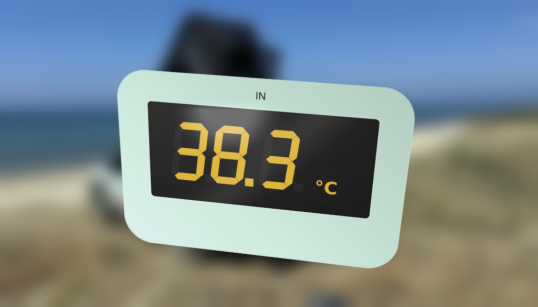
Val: 38.3; °C
